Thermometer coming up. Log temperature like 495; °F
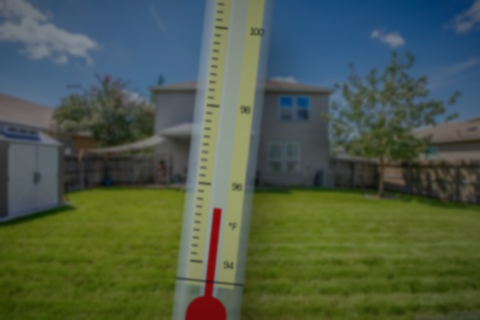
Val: 95.4; °F
